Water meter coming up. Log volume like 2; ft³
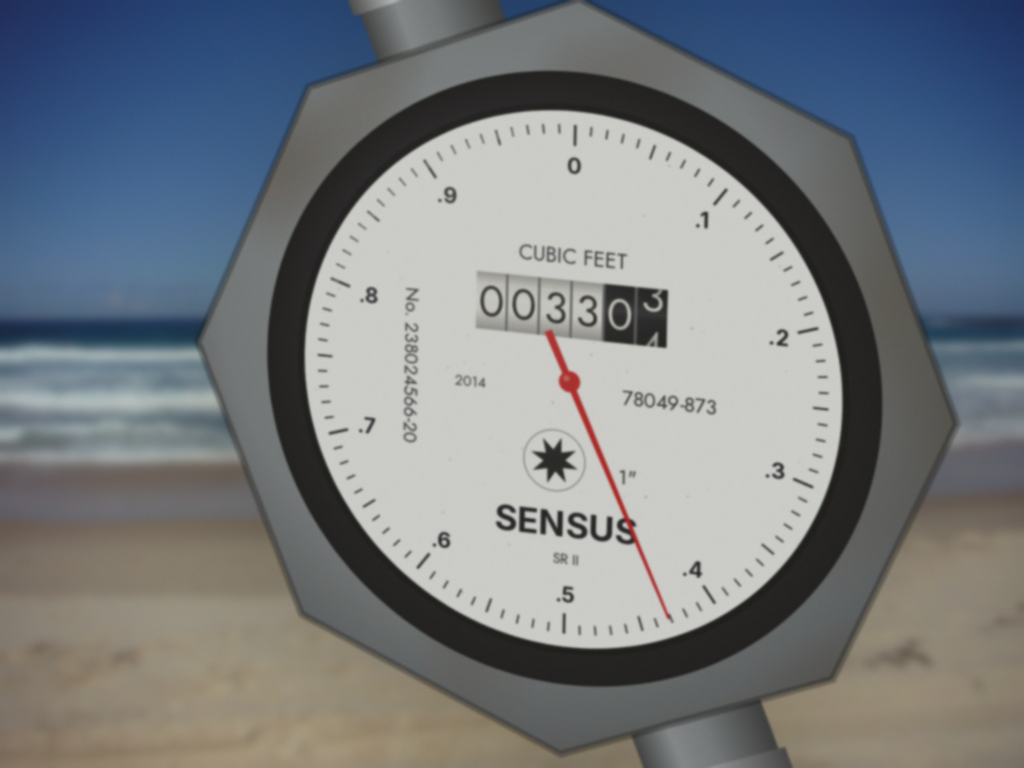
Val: 3303.43; ft³
